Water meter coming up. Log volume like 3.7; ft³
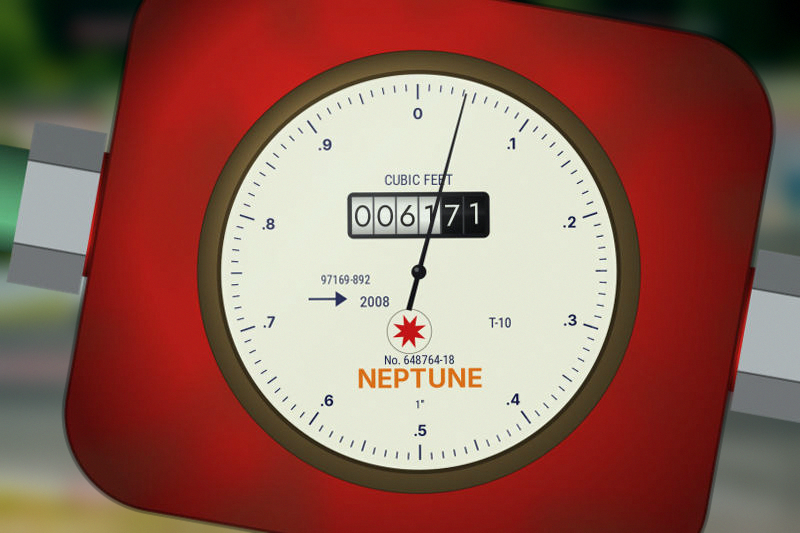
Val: 6171.04; ft³
